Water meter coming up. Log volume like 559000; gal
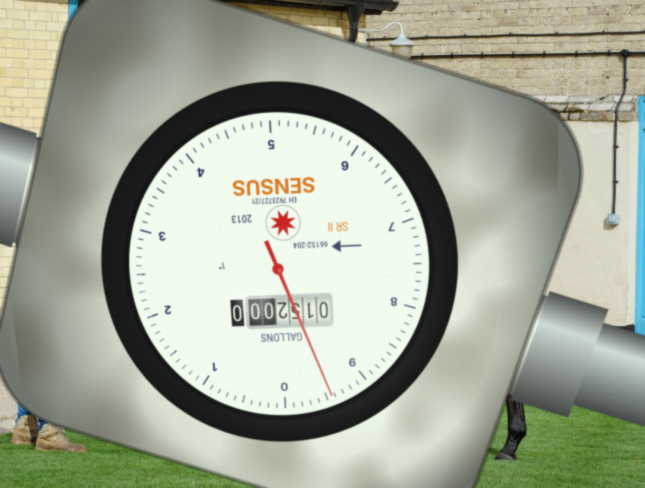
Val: 151999.4; gal
